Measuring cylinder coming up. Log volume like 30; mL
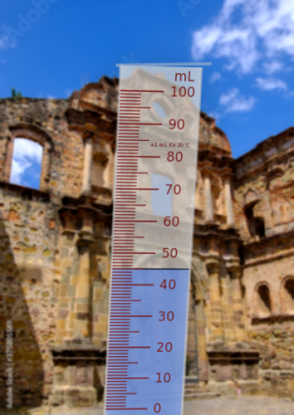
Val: 45; mL
